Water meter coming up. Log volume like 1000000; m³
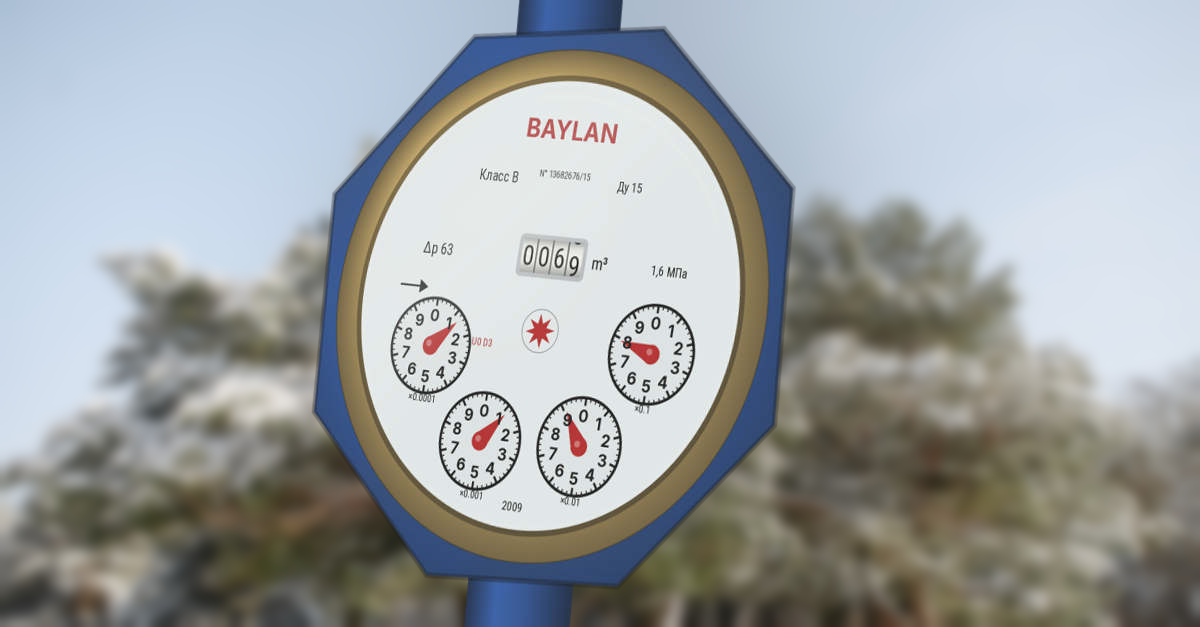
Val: 68.7911; m³
